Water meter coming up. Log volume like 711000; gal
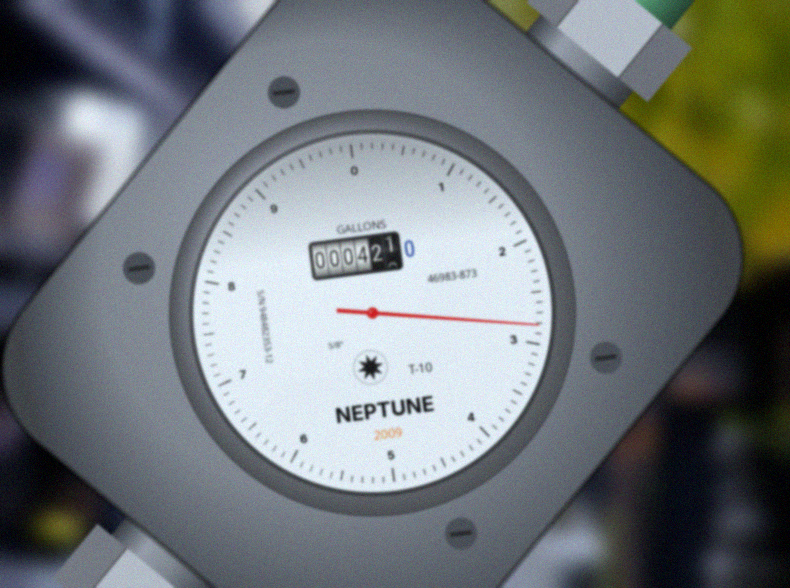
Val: 4212.8; gal
